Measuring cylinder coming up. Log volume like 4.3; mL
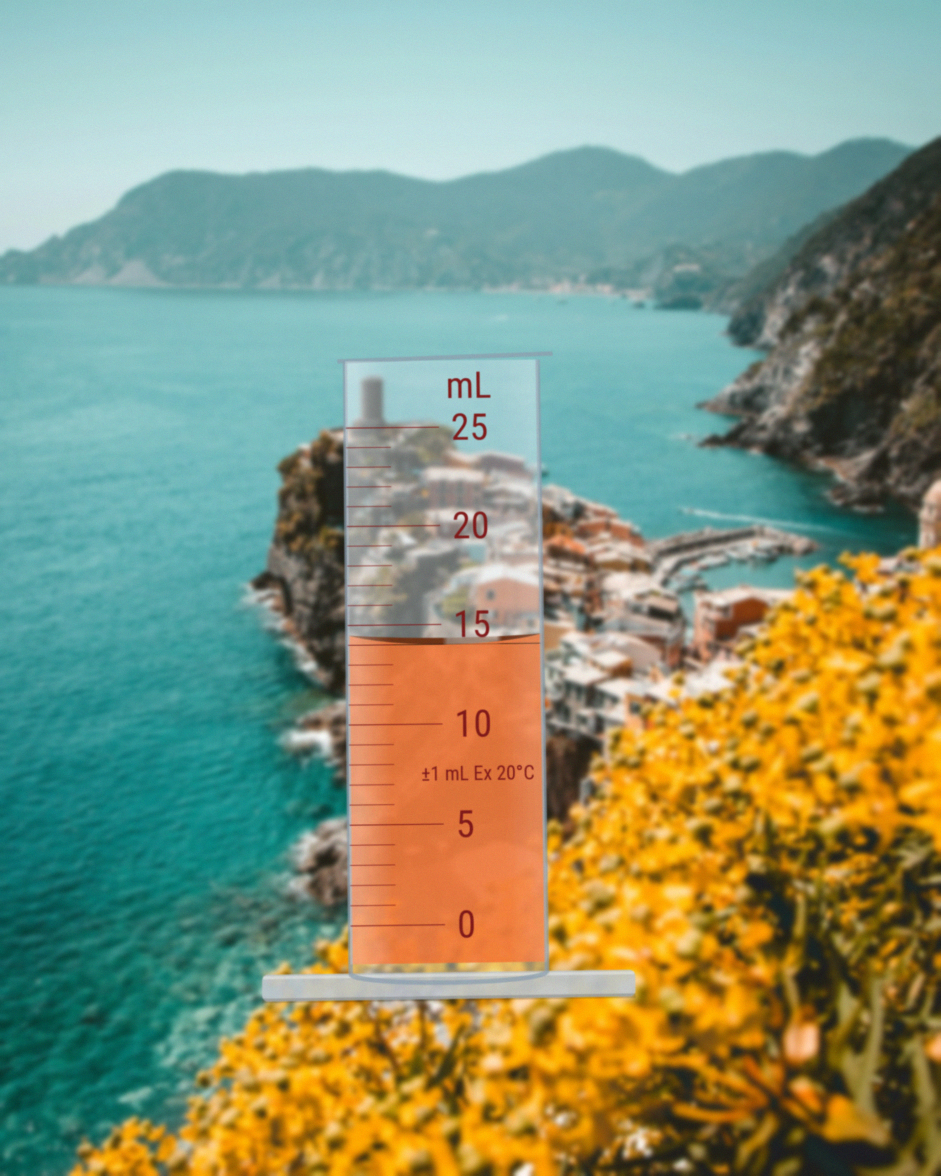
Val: 14; mL
